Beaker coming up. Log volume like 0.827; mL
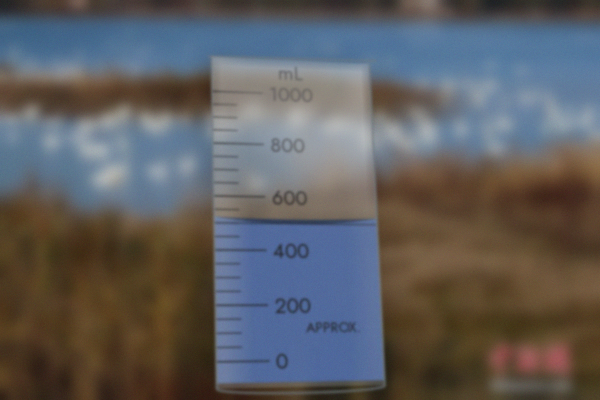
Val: 500; mL
